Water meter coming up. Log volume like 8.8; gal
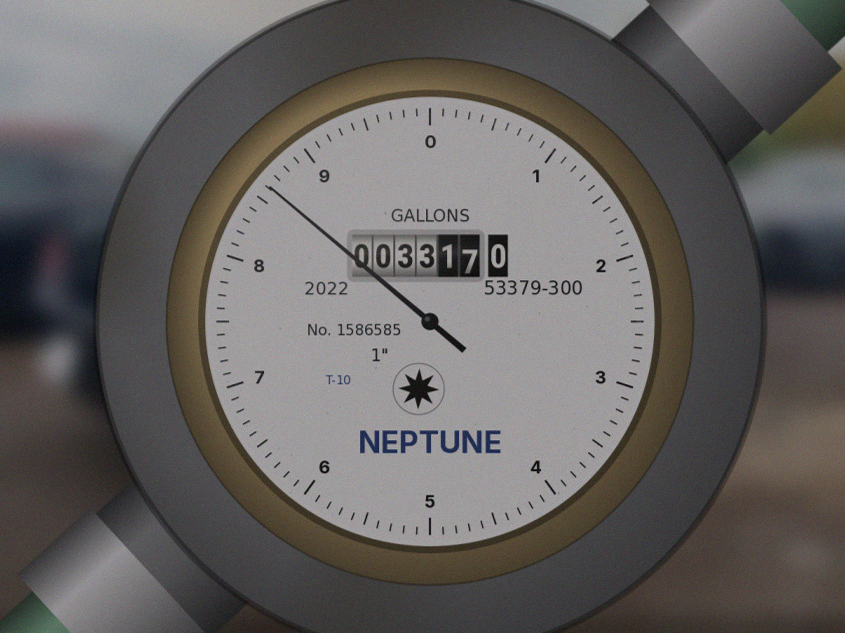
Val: 33168.6; gal
